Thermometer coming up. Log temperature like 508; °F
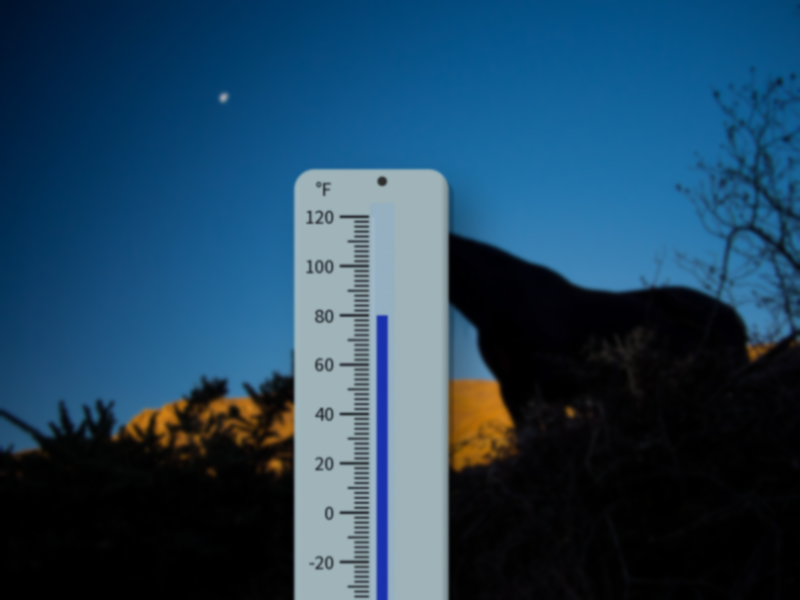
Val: 80; °F
